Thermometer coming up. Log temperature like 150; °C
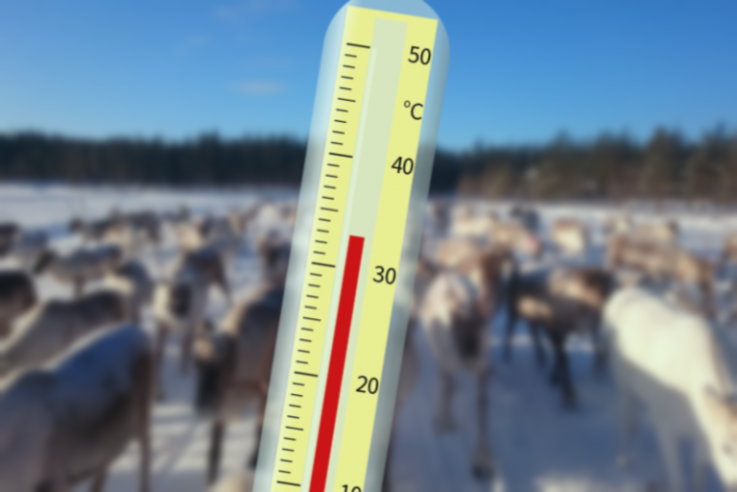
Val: 33; °C
